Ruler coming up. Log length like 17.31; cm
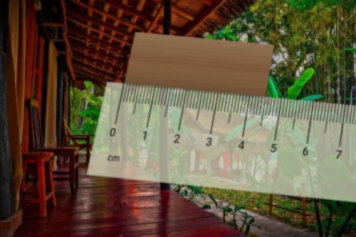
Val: 4.5; cm
